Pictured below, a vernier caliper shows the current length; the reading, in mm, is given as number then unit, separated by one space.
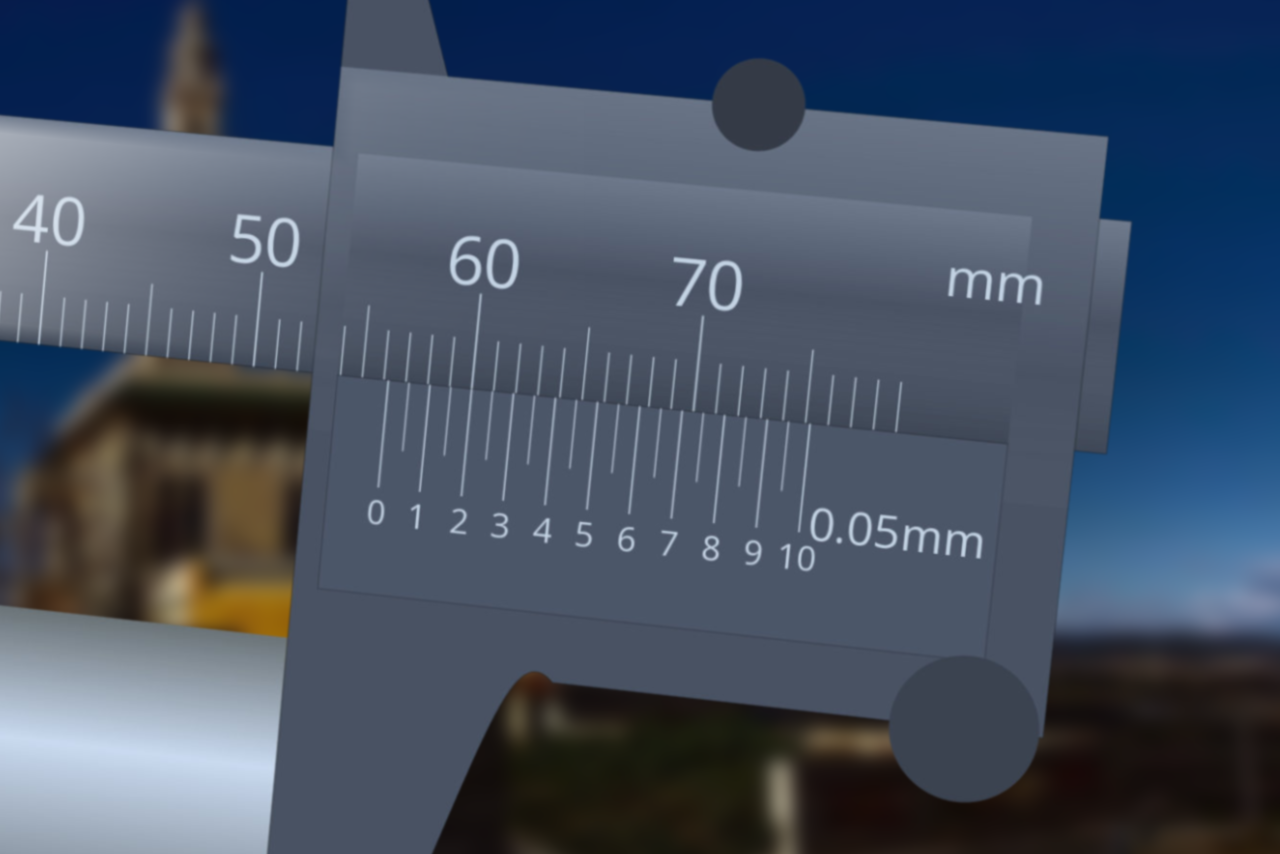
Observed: 56.2 mm
